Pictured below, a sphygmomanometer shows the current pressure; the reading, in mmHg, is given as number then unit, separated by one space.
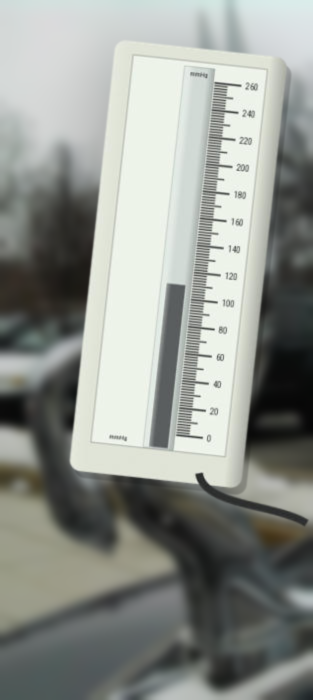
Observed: 110 mmHg
